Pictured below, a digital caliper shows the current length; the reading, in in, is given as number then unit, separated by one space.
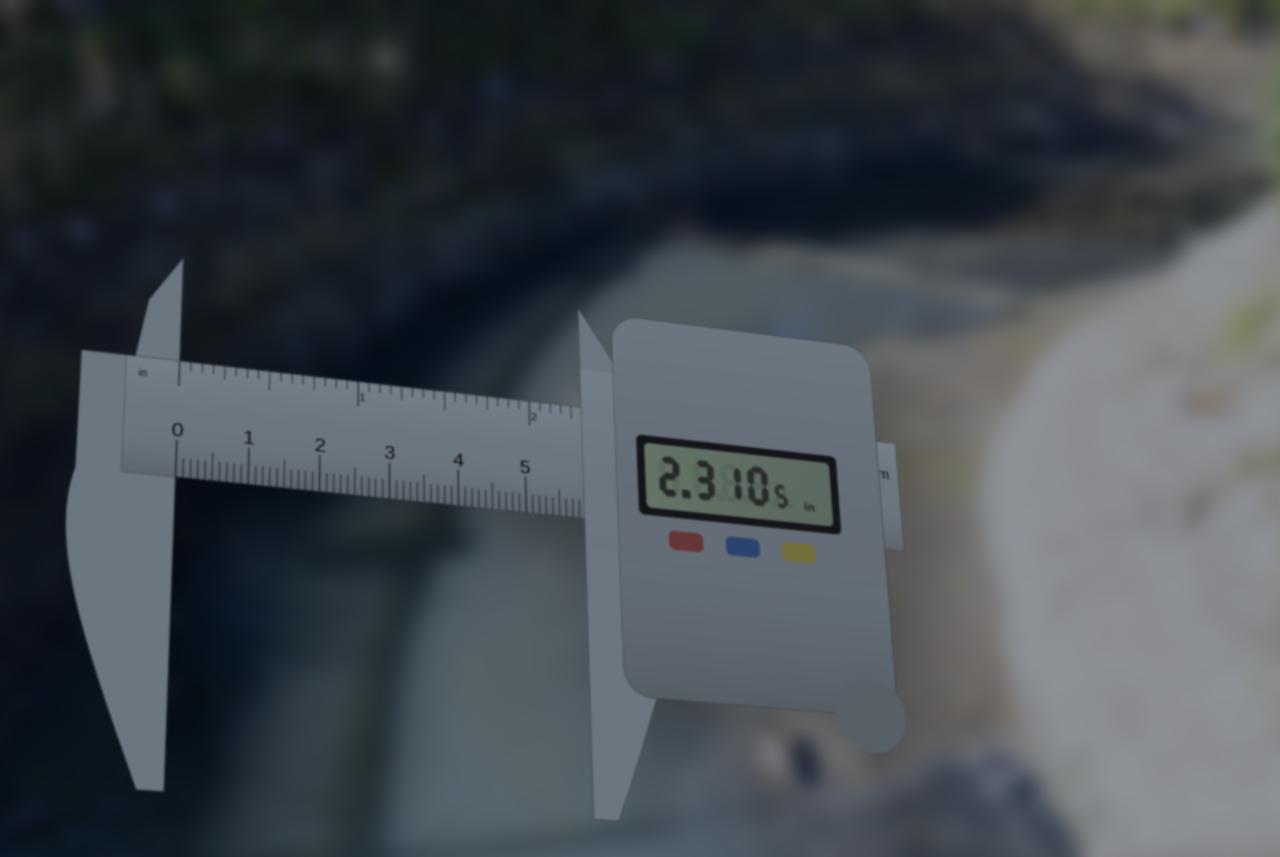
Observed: 2.3105 in
